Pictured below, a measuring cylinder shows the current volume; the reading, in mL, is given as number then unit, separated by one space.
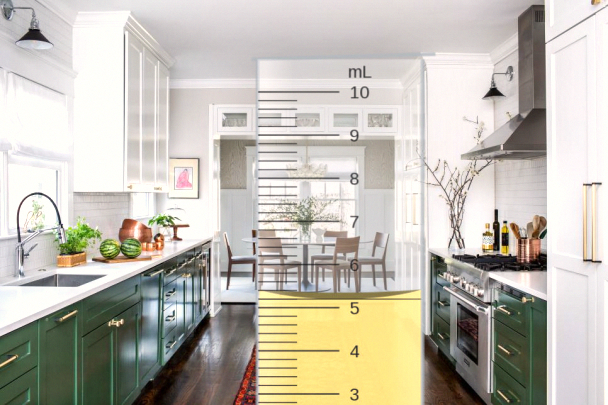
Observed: 5.2 mL
